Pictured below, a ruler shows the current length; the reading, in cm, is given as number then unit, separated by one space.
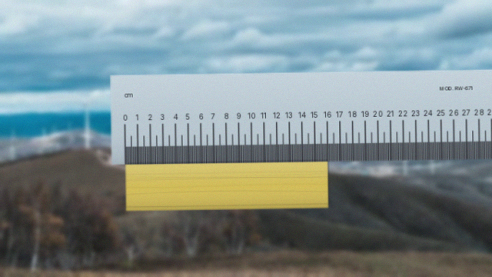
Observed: 16 cm
